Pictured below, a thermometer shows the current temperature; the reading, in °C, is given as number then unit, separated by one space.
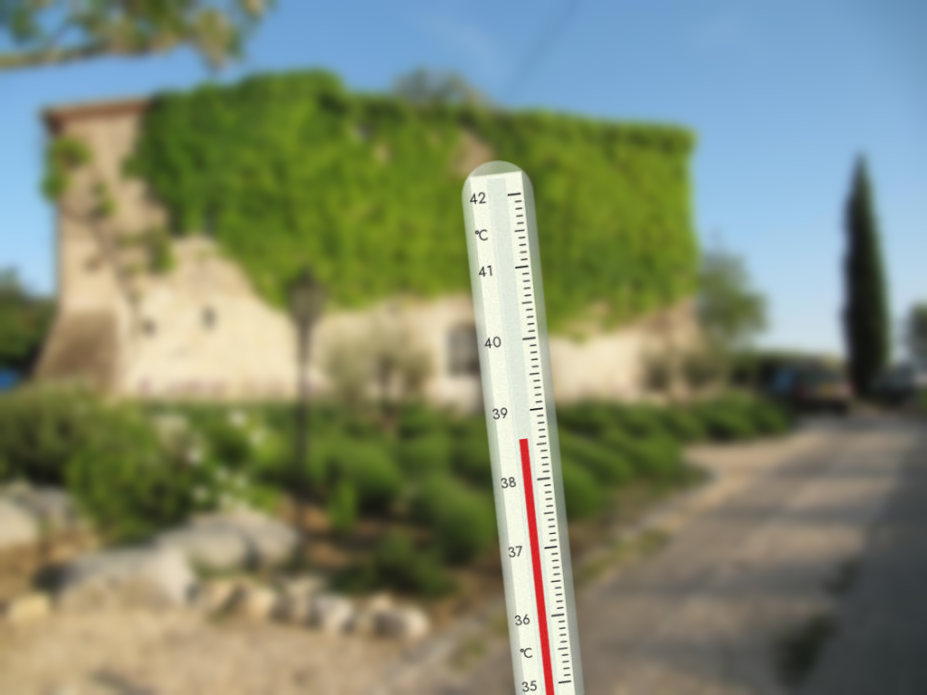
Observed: 38.6 °C
